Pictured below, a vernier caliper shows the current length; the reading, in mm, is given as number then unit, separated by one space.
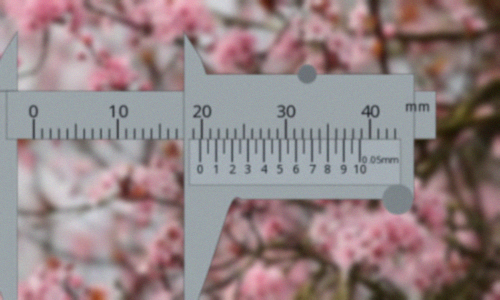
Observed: 19.8 mm
